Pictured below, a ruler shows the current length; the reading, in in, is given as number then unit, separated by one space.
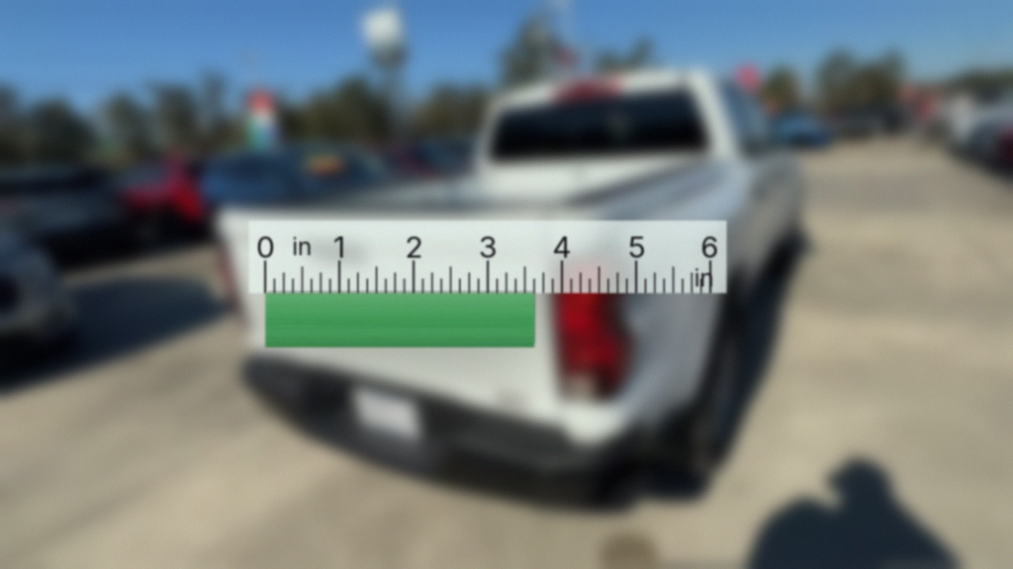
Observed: 3.625 in
